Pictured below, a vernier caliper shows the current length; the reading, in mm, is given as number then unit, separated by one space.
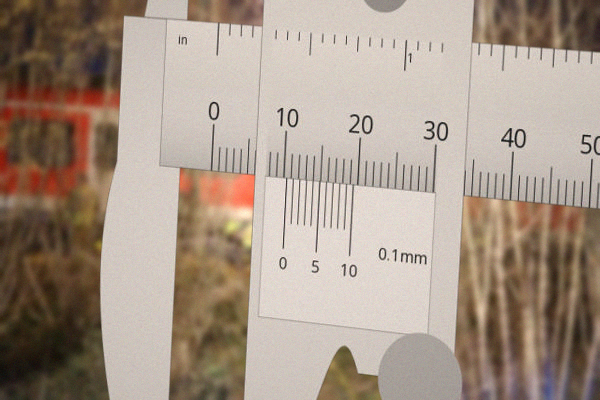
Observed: 10.4 mm
